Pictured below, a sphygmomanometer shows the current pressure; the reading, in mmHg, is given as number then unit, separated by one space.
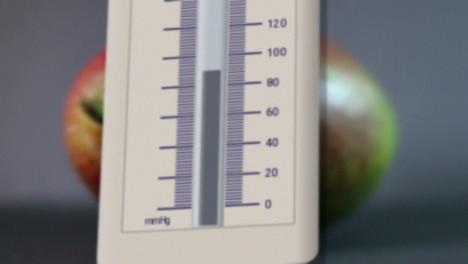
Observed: 90 mmHg
